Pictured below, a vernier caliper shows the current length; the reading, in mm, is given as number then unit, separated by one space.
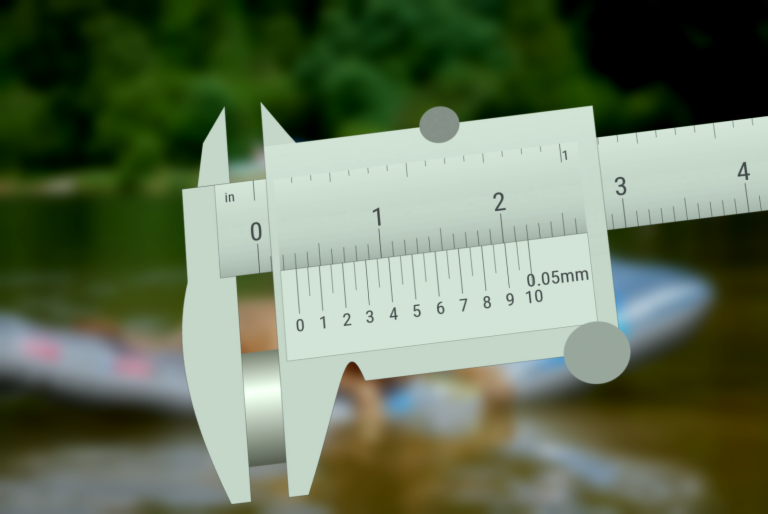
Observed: 3.0 mm
